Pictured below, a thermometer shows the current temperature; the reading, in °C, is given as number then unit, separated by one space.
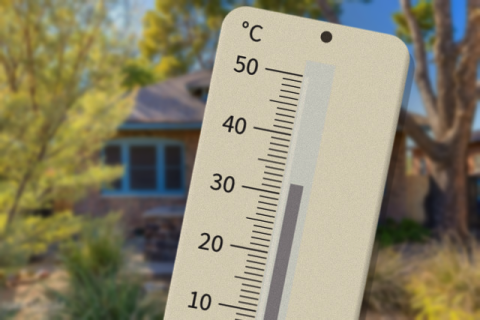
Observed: 32 °C
